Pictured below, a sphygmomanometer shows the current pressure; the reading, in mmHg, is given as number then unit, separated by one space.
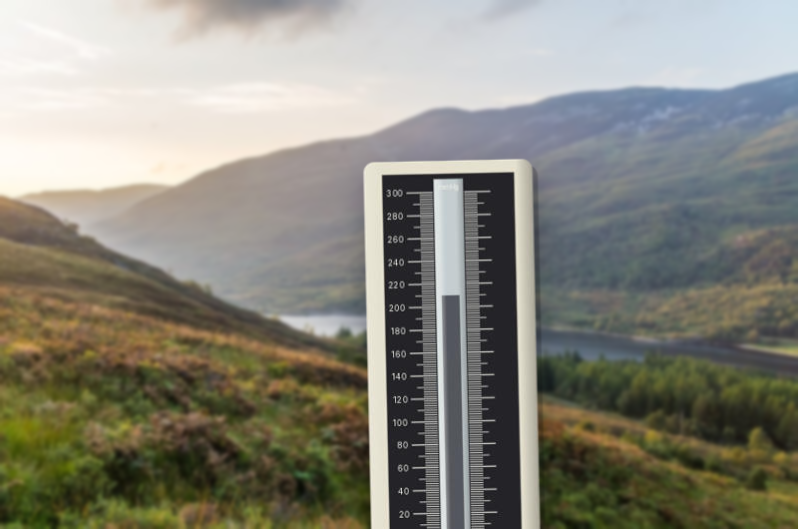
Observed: 210 mmHg
